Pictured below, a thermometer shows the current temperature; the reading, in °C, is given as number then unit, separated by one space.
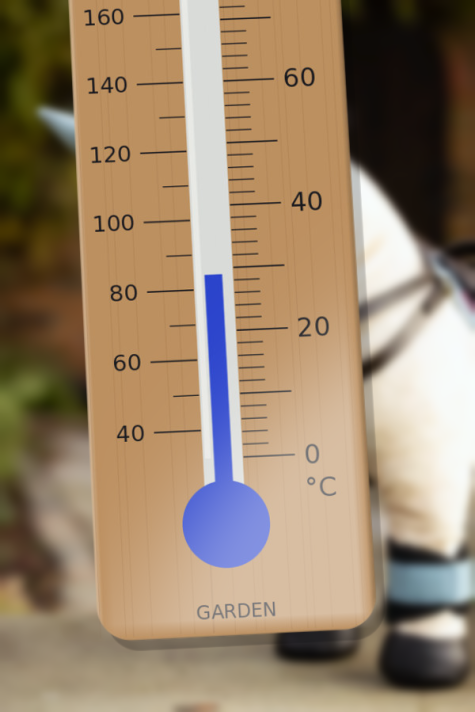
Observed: 29 °C
